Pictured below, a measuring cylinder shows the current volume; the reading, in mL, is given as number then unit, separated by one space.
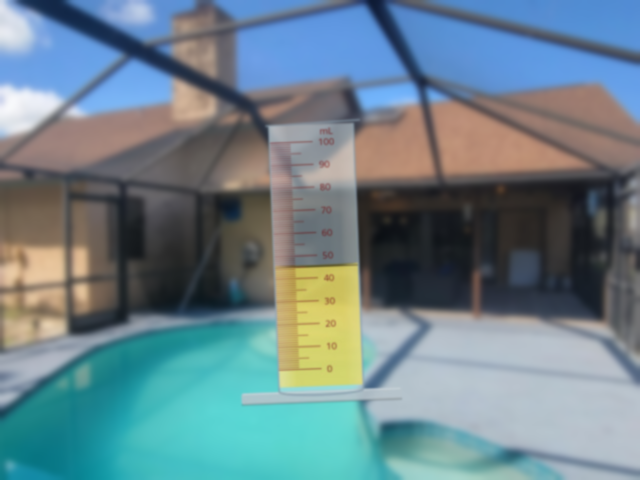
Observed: 45 mL
